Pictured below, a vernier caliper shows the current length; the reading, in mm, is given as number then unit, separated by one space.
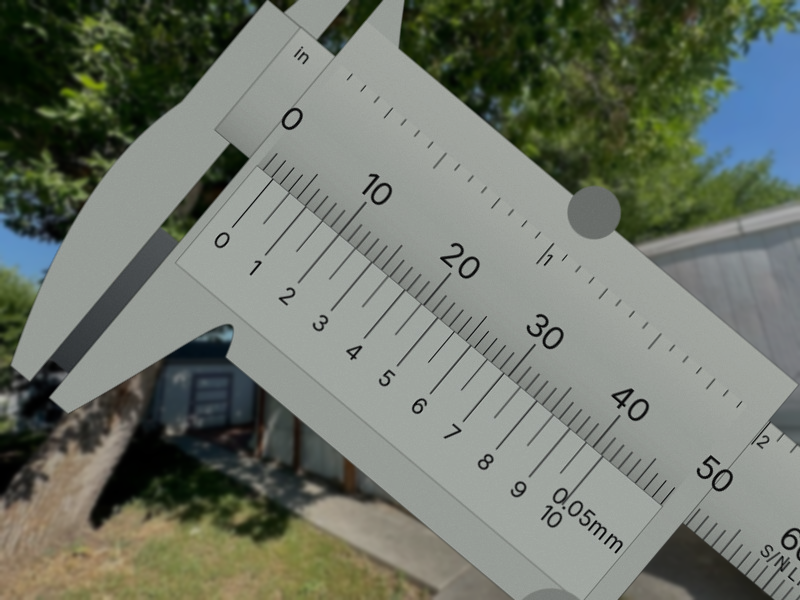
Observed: 2.2 mm
